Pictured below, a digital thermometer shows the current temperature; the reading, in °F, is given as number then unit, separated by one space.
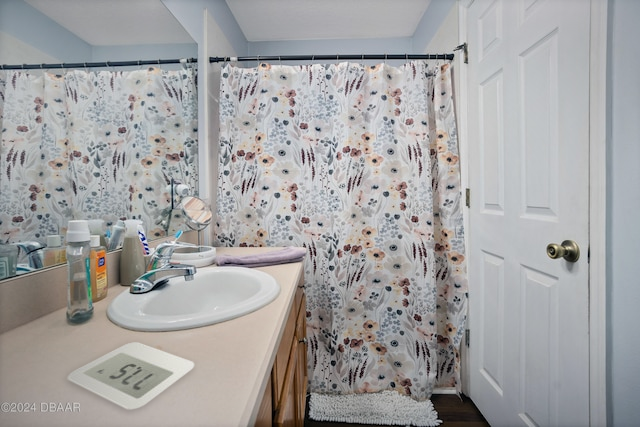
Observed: 77.5 °F
